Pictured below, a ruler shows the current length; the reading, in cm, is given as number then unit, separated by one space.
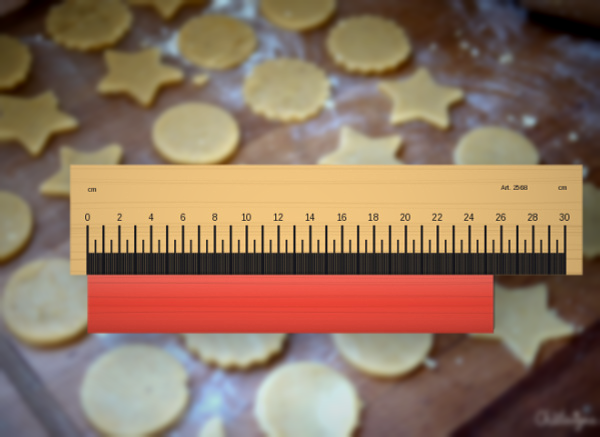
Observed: 25.5 cm
